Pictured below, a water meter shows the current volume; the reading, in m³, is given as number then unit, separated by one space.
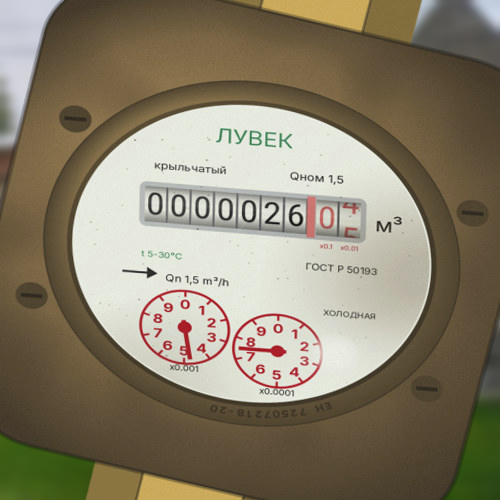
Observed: 26.0447 m³
